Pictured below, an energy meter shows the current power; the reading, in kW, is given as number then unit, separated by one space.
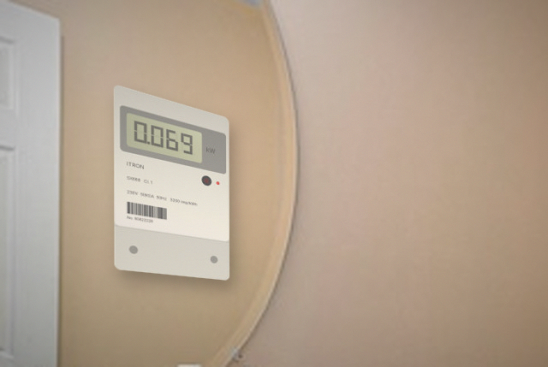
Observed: 0.069 kW
